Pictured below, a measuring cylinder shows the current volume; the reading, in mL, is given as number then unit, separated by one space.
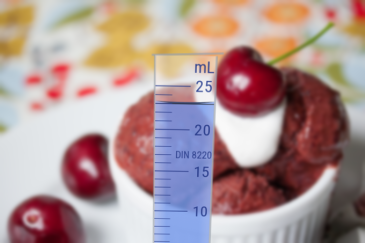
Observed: 23 mL
